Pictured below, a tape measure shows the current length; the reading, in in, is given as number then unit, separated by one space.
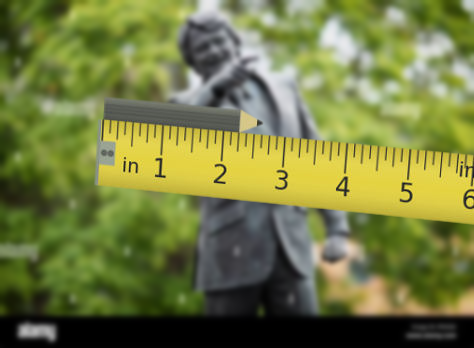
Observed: 2.625 in
